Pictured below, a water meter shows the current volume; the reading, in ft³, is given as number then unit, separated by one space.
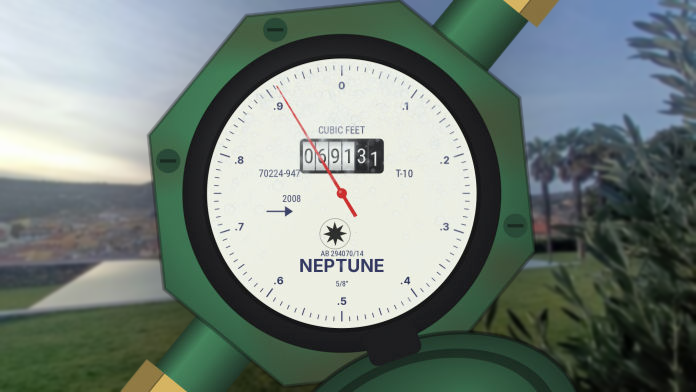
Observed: 69130.91 ft³
